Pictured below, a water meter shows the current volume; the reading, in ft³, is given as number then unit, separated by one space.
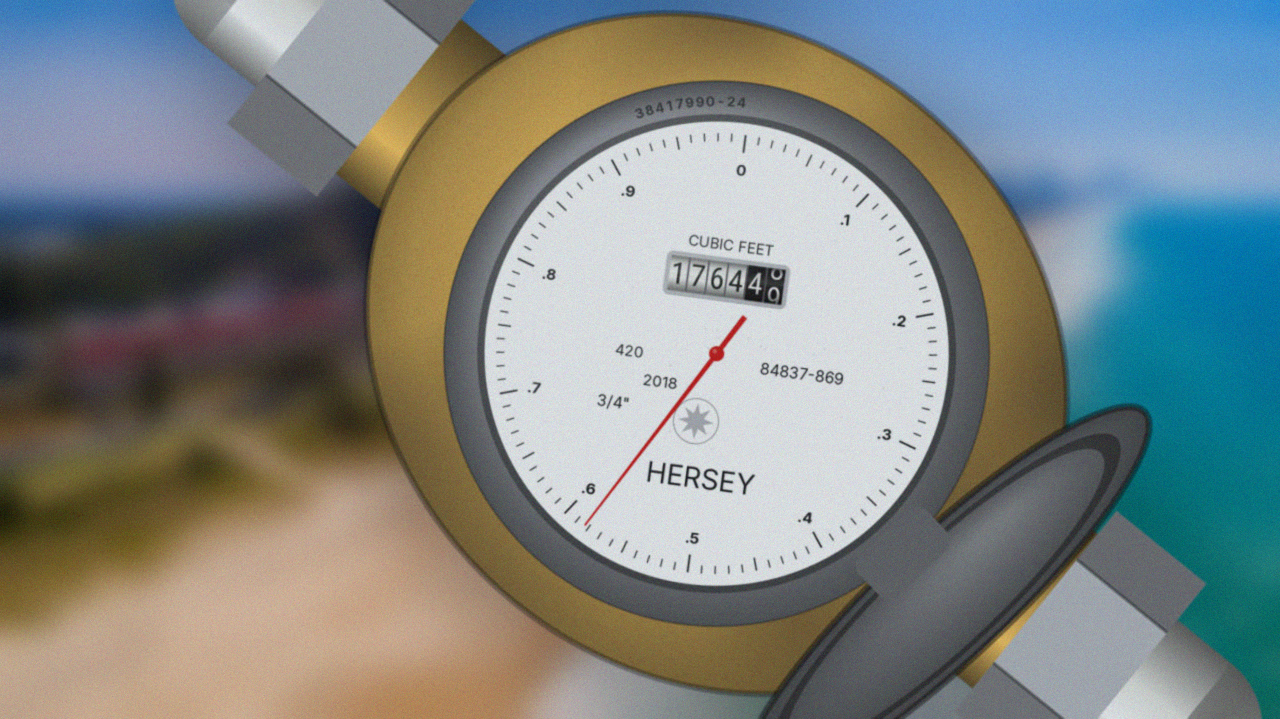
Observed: 176448.58 ft³
